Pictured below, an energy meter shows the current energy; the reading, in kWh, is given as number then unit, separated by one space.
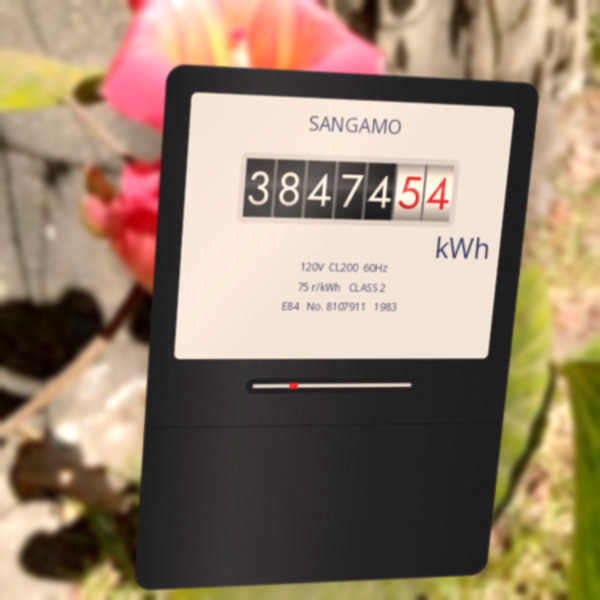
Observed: 38474.54 kWh
